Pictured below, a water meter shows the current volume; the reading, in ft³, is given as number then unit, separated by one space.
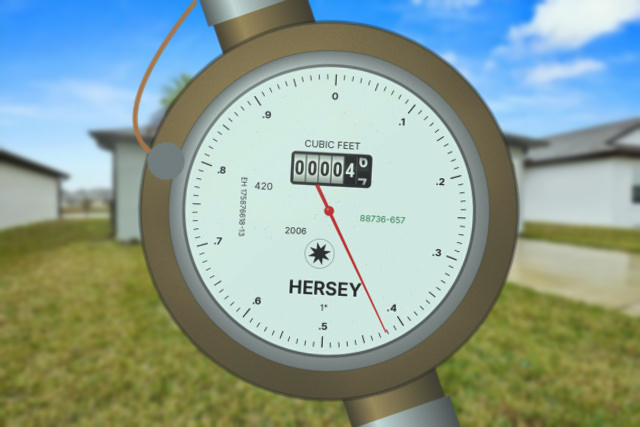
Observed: 46.42 ft³
